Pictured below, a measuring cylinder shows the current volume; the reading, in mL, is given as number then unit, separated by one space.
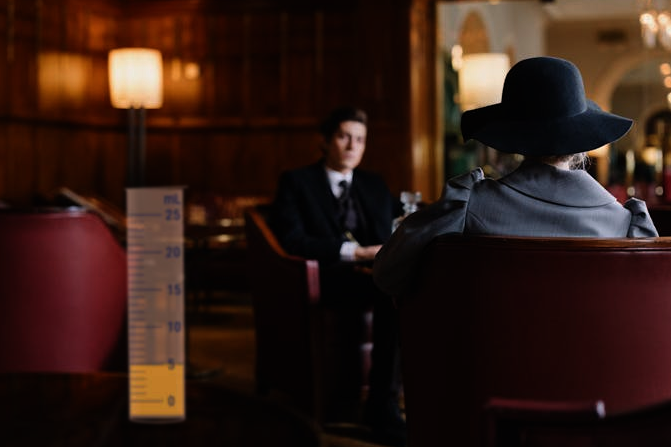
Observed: 5 mL
